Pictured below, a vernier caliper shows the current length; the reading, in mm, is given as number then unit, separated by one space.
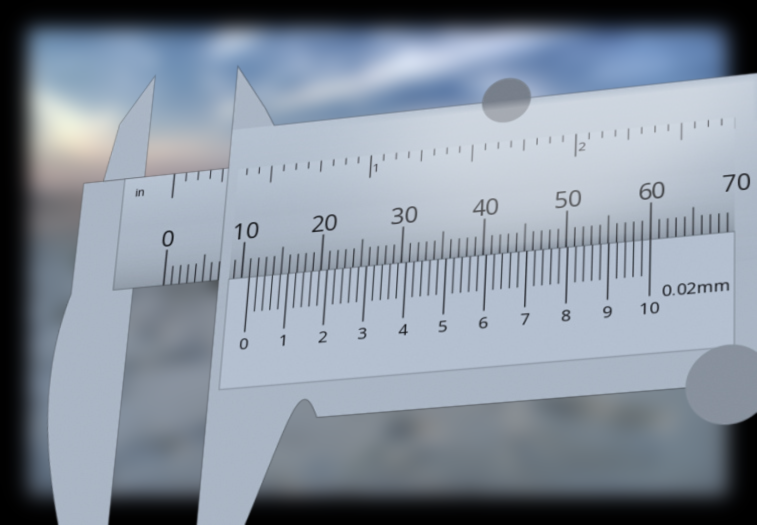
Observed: 11.0 mm
